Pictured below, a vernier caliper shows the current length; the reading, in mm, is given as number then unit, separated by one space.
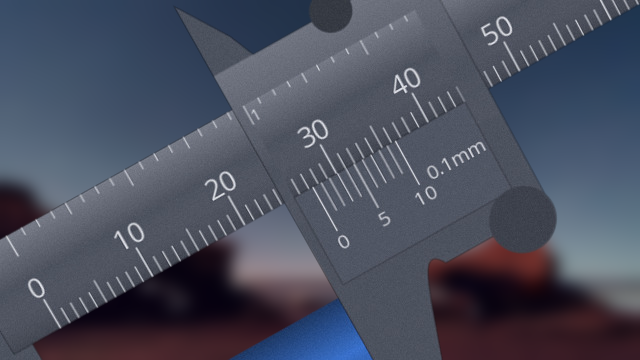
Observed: 27.4 mm
